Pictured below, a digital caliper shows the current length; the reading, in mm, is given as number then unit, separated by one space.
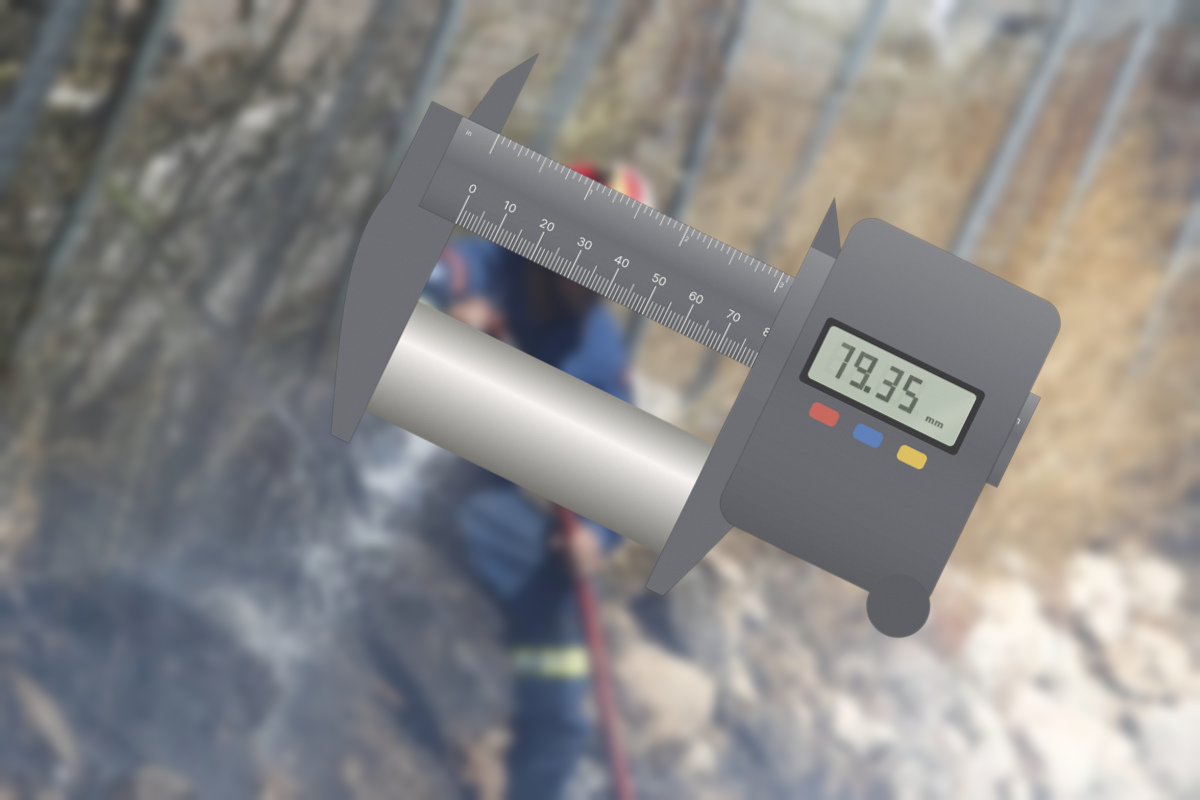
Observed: 79.35 mm
